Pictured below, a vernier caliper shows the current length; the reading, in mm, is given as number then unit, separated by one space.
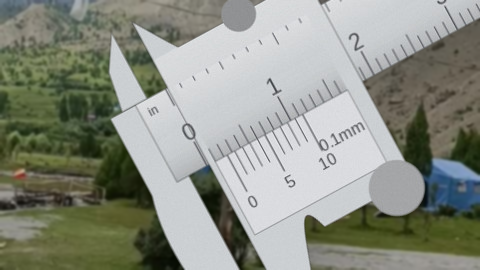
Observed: 2.4 mm
